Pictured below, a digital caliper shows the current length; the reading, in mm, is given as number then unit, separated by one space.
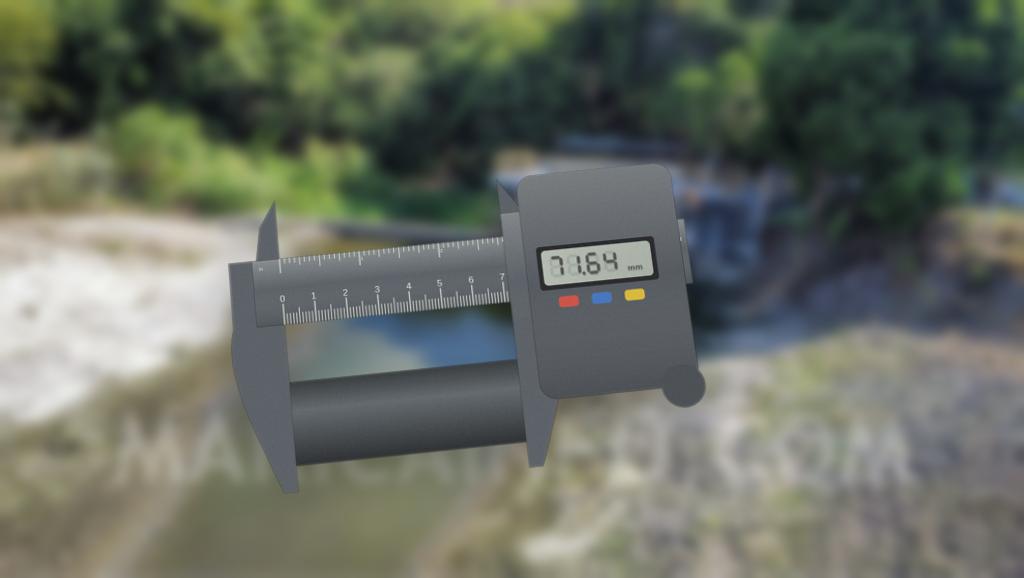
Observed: 71.64 mm
